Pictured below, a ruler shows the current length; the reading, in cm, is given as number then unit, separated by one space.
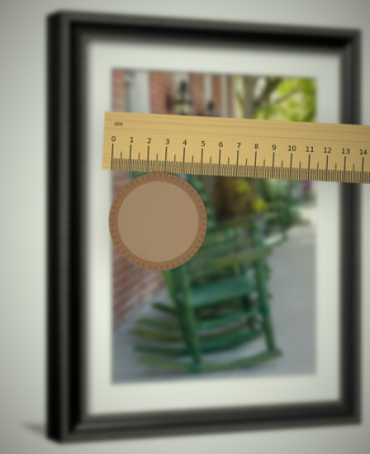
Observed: 5.5 cm
